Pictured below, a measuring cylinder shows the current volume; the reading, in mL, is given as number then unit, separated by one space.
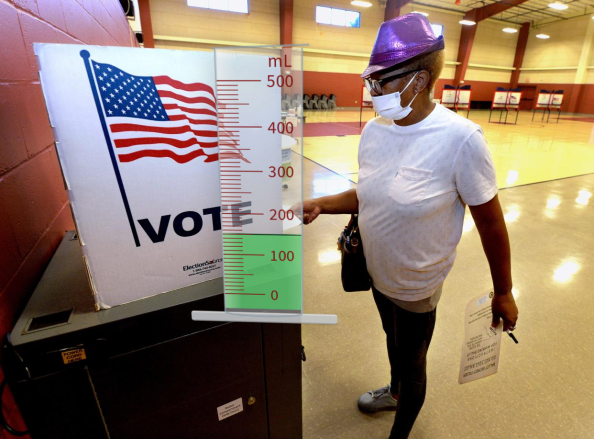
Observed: 150 mL
